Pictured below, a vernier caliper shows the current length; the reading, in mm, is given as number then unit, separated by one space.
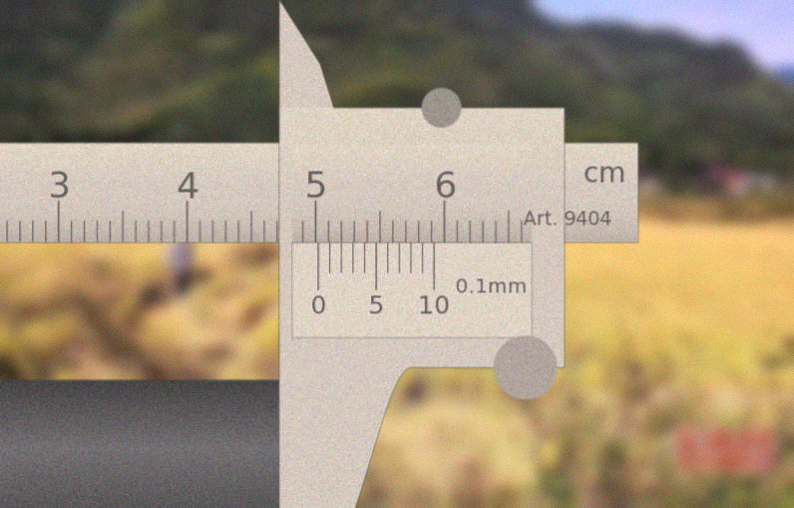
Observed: 50.2 mm
